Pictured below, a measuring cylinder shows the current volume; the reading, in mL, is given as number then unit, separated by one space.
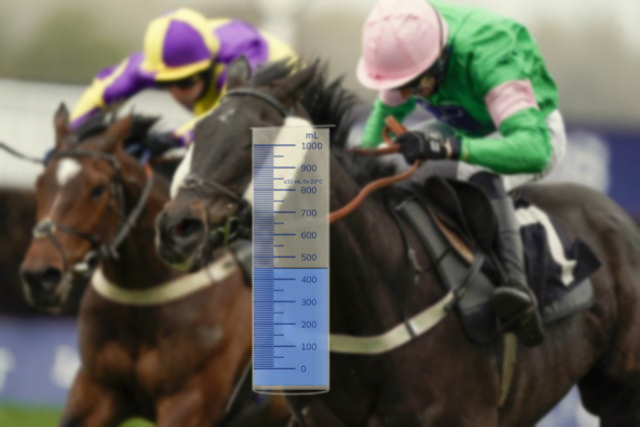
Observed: 450 mL
